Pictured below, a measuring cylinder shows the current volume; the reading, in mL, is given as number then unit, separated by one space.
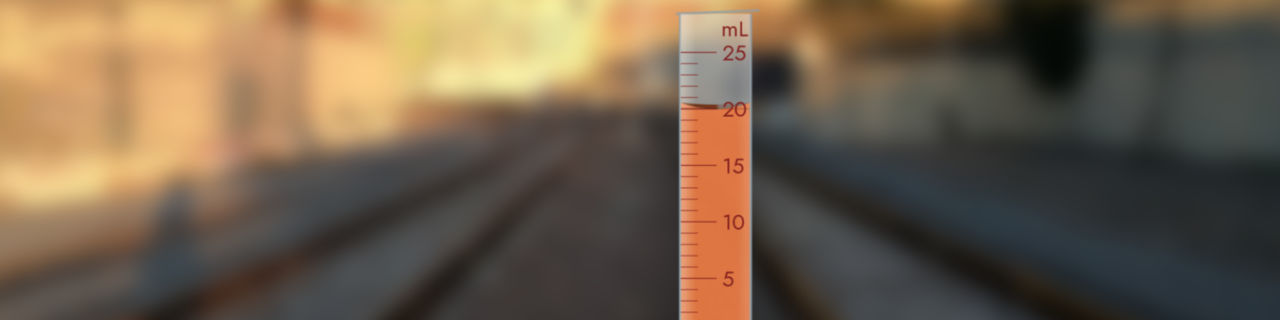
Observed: 20 mL
